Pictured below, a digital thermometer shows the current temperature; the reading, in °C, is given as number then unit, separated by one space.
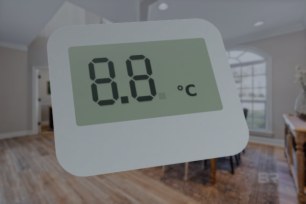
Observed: 8.8 °C
